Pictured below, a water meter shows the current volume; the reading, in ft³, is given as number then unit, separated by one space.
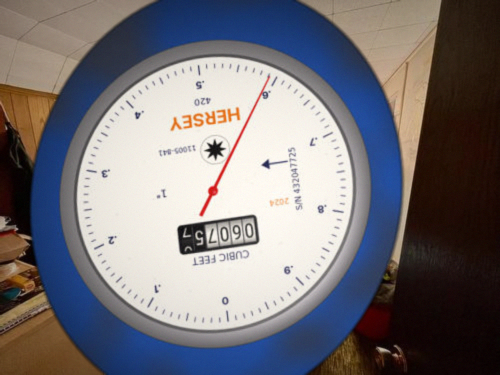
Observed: 60756.59 ft³
